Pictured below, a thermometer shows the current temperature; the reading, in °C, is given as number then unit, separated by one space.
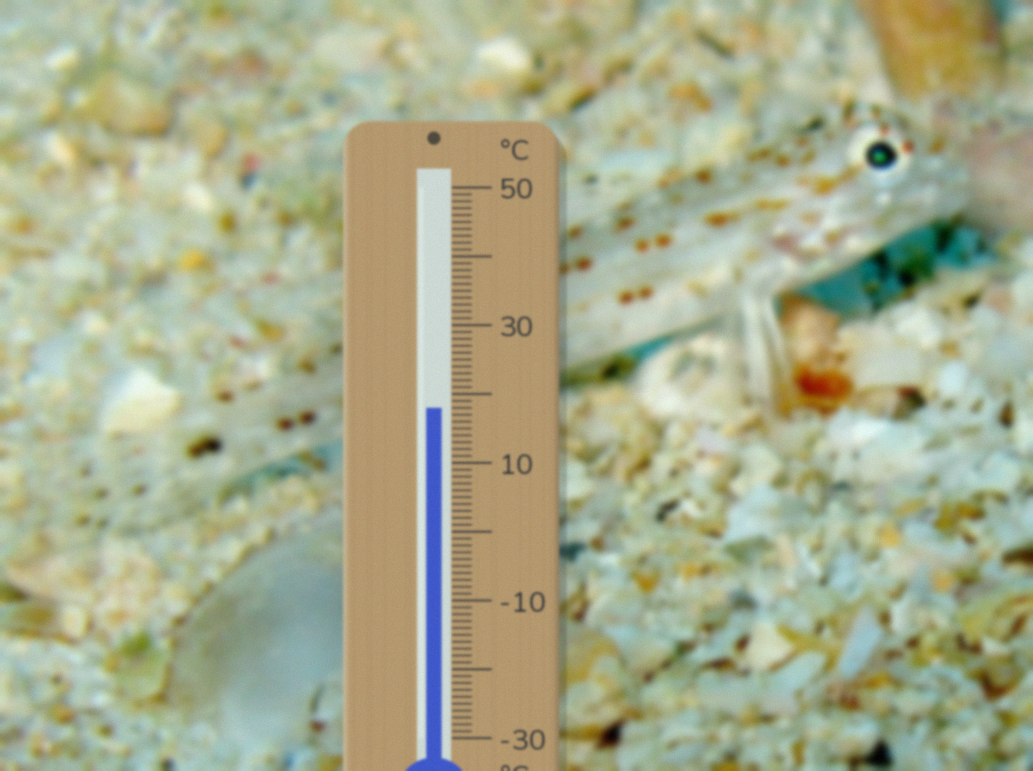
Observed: 18 °C
